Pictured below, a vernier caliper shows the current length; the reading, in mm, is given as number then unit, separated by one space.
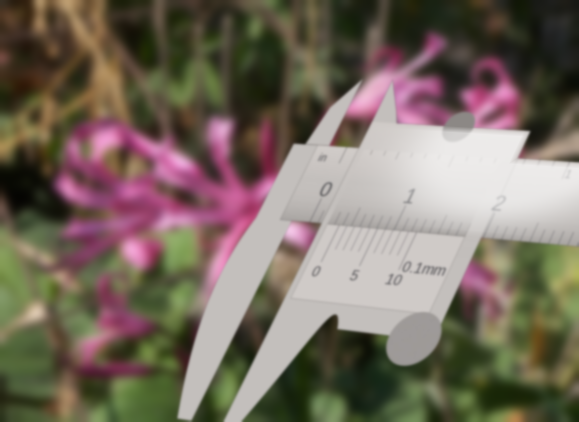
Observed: 3.6 mm
